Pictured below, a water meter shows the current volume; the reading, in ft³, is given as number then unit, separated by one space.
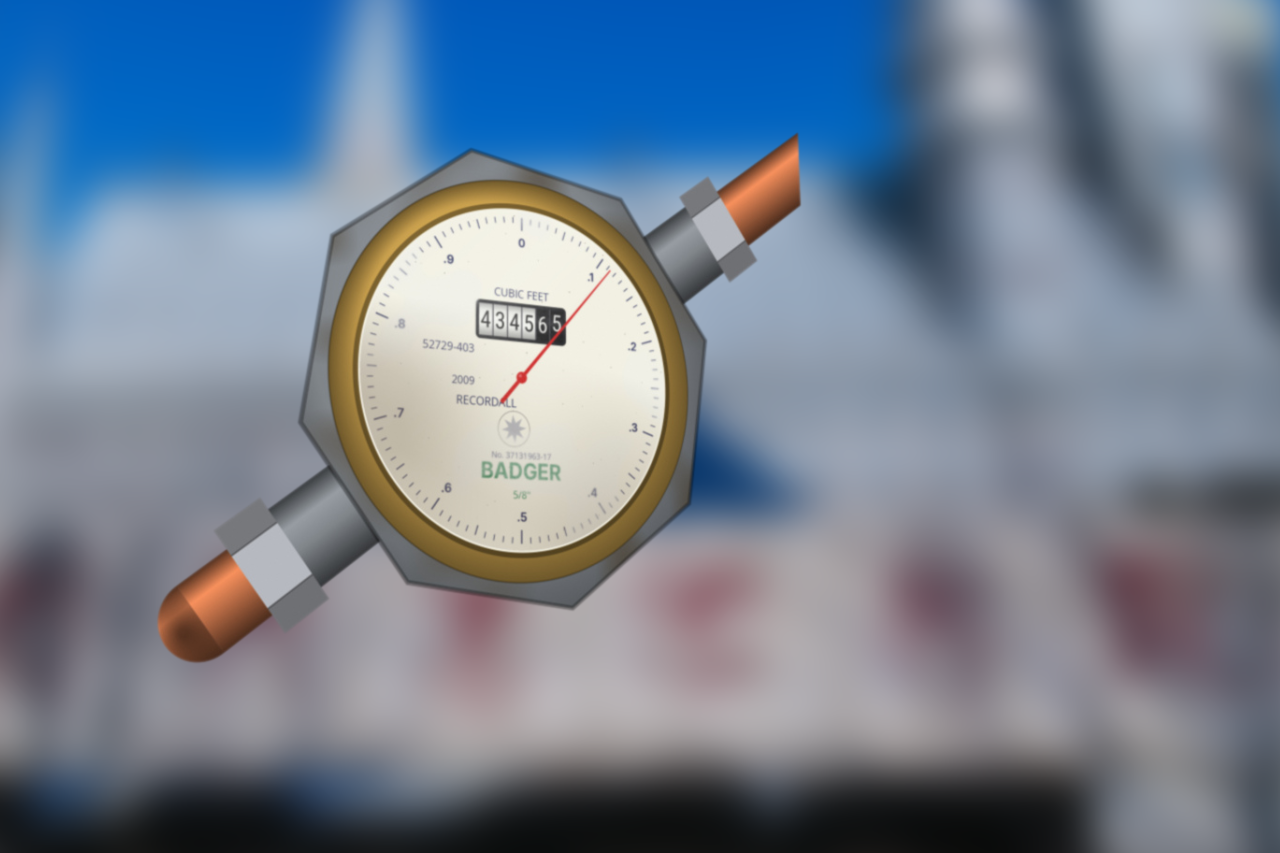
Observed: 434565.11 ft³
